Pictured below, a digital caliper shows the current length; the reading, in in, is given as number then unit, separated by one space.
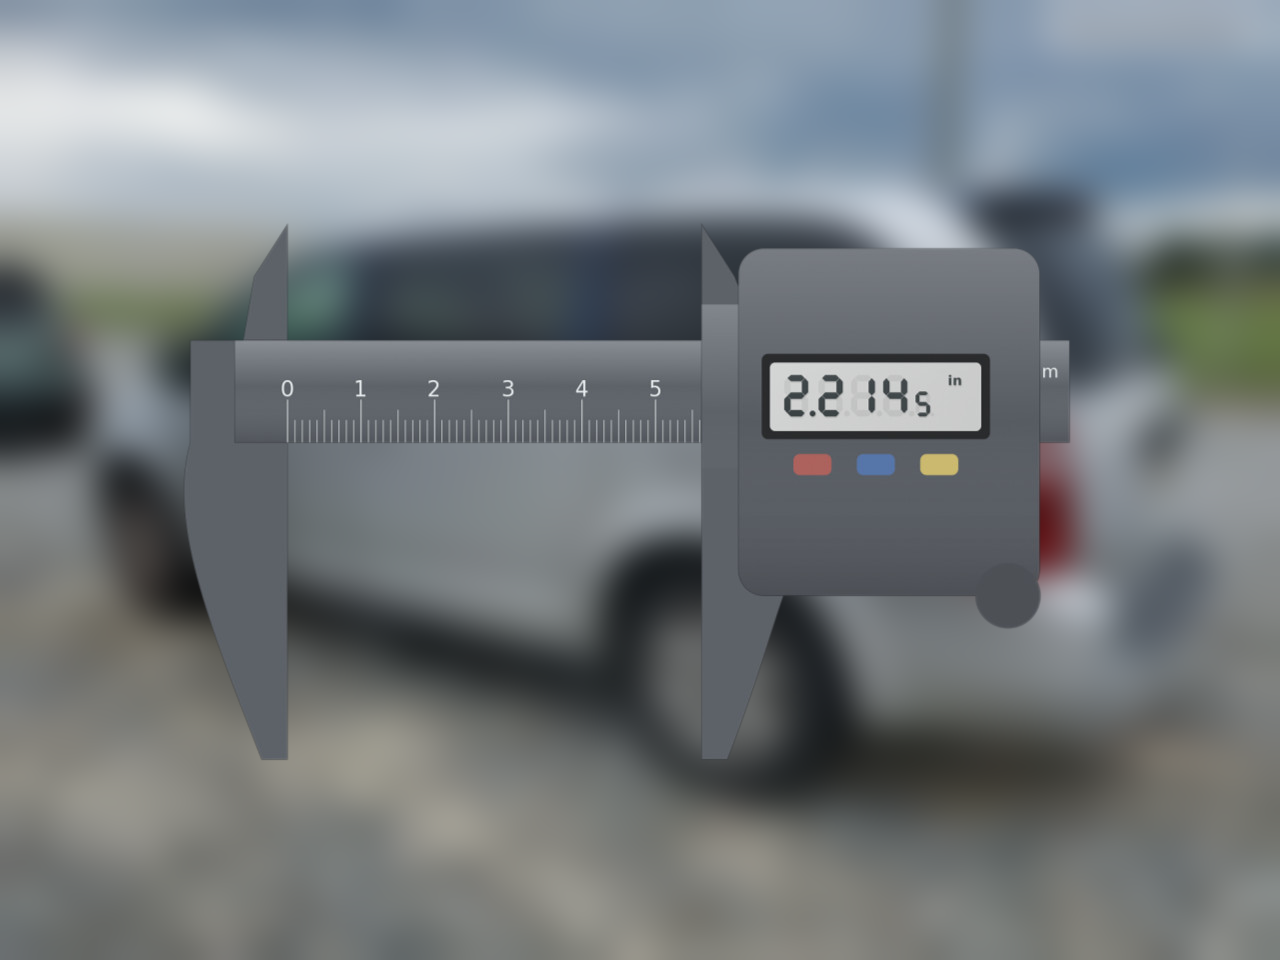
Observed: 2.2145 in
